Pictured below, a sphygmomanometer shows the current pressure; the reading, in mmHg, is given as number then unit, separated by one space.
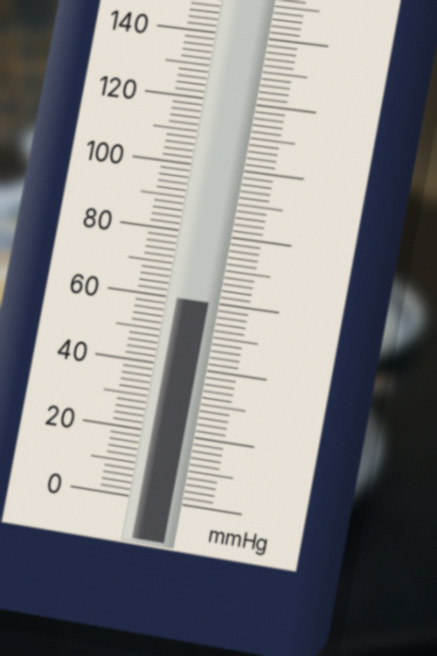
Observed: 60 mmHg
